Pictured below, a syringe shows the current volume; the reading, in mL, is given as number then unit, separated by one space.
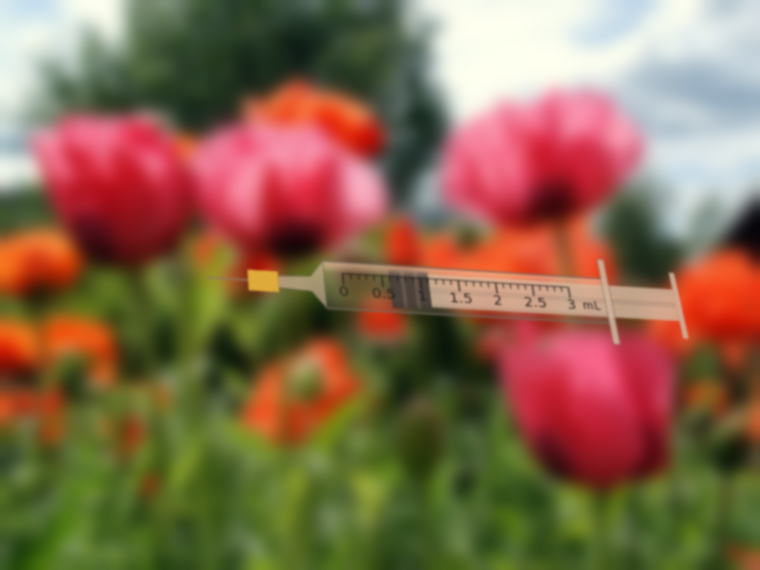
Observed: 0.6 mL
